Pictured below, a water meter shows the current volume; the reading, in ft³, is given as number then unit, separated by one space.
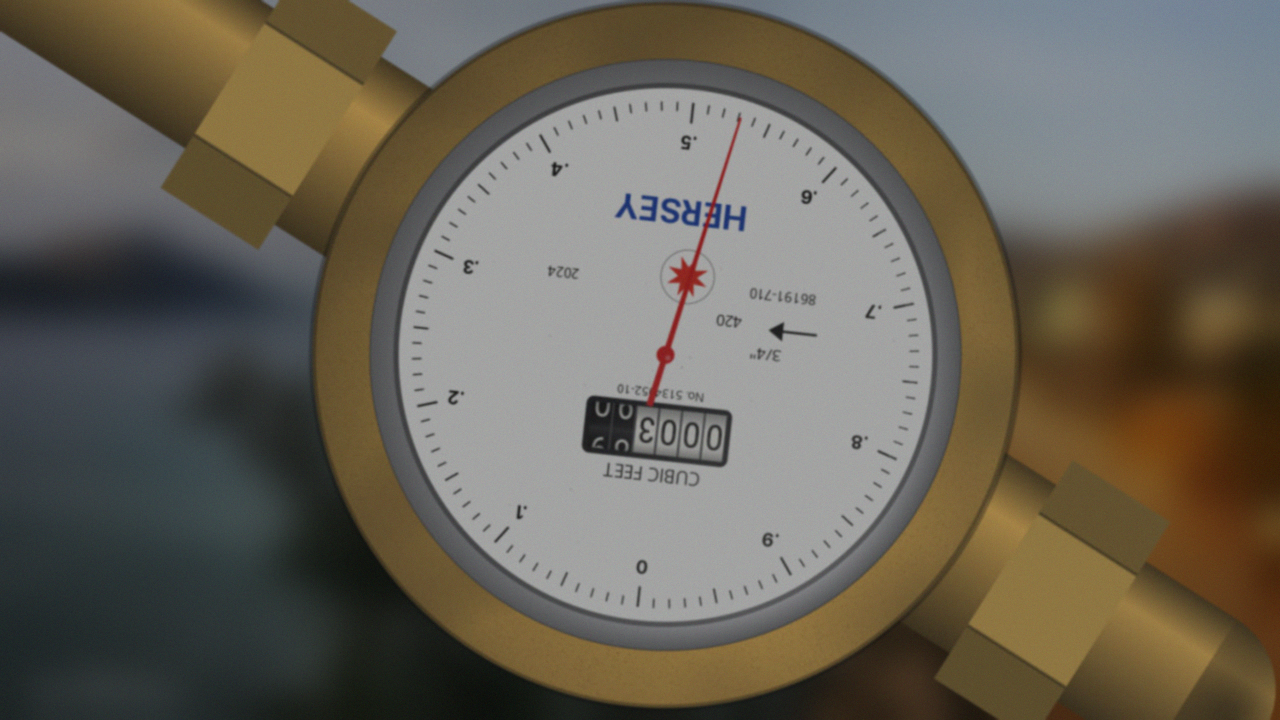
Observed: 389.53 ft³
